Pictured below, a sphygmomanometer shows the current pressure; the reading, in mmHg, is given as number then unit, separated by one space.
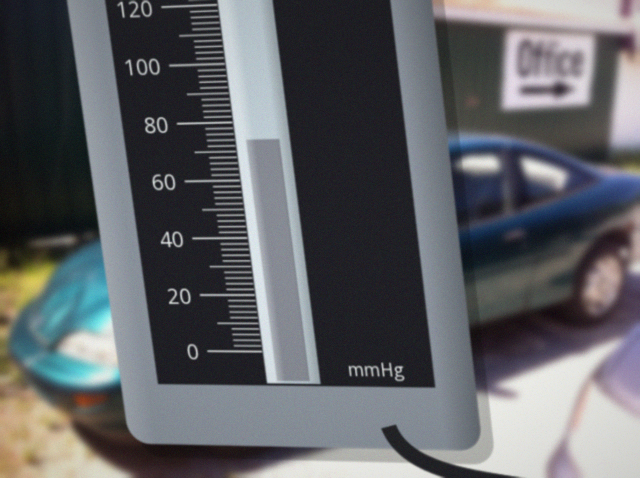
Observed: 74 mmHg
